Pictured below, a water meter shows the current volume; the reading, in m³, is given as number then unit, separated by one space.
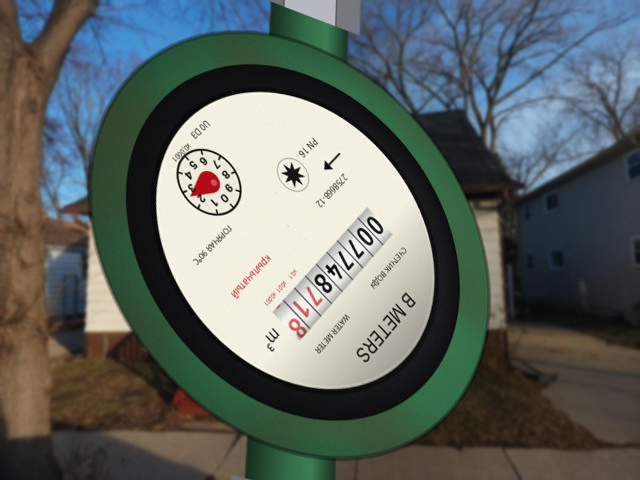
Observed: 7748.7182 m³
